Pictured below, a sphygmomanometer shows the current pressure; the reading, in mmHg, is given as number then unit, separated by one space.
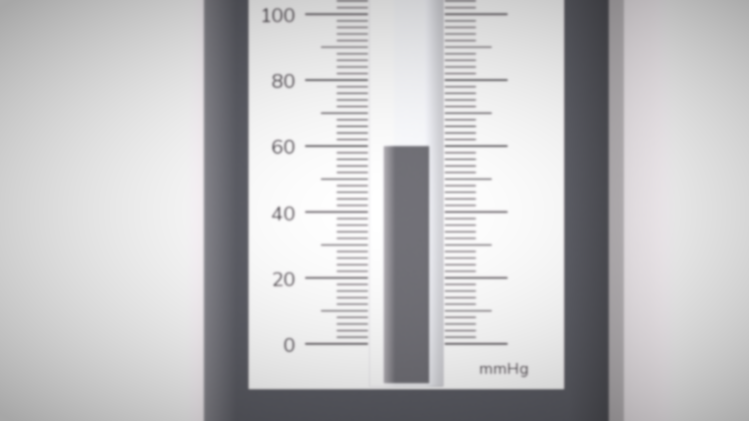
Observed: 60 mmHg
